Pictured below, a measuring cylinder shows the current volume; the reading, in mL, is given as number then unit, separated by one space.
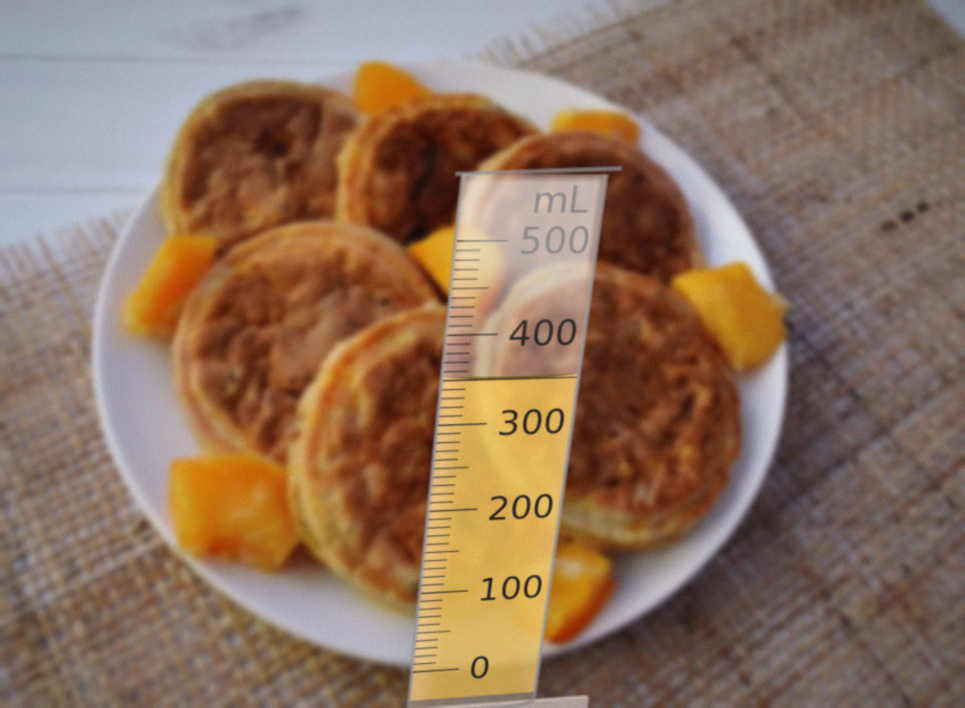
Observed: 350 mL
